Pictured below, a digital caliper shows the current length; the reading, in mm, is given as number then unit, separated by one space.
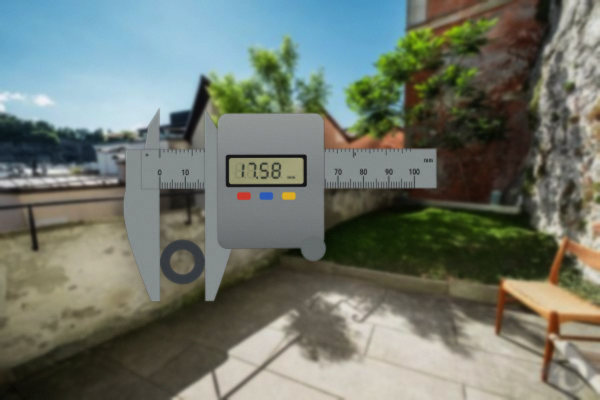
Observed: 17.58 mm
